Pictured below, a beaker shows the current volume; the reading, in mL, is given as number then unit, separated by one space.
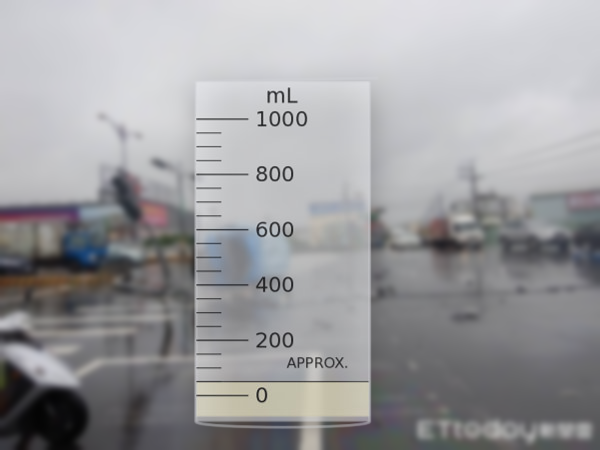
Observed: 50 mL
